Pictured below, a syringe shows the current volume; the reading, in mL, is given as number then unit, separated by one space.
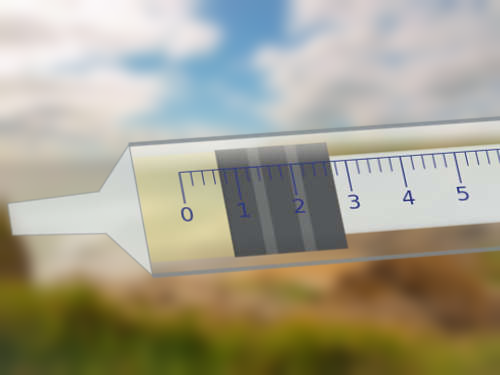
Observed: 0.7 mL
